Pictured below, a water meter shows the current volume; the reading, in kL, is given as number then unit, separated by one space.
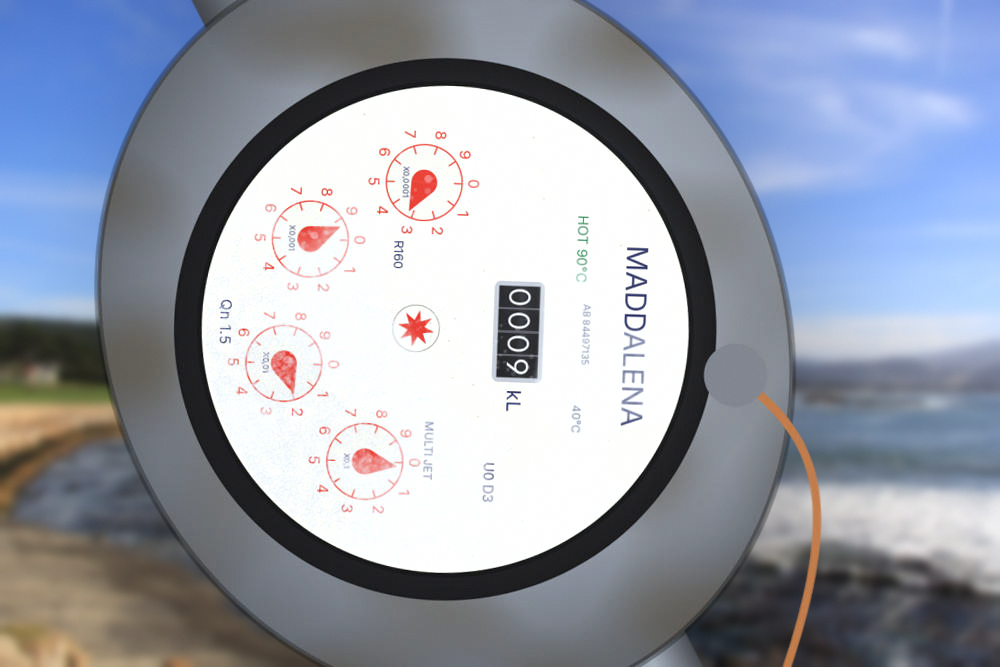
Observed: 9.0193 kL
